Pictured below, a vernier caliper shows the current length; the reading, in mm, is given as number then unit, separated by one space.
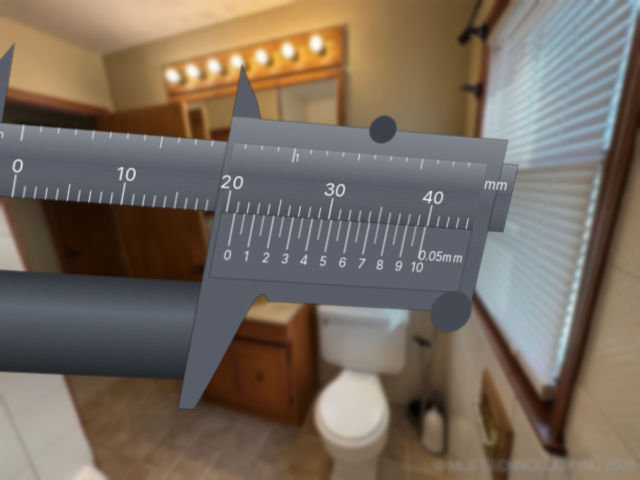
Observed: 20.8 mm
